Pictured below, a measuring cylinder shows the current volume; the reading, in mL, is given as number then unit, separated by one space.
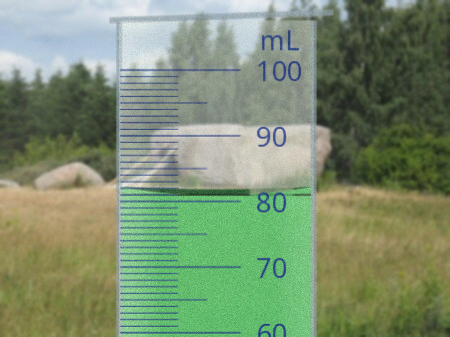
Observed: 81 mL
